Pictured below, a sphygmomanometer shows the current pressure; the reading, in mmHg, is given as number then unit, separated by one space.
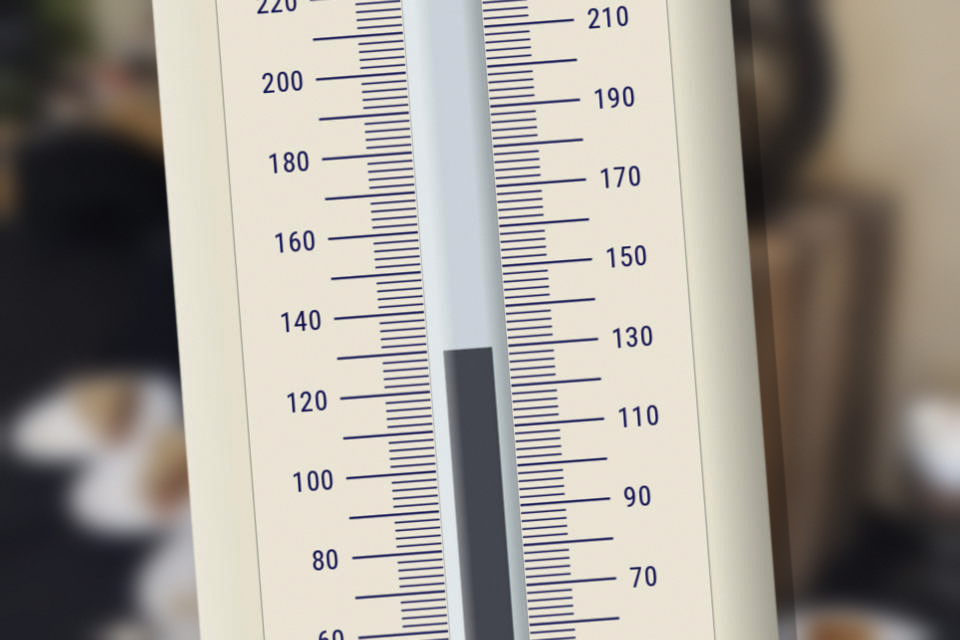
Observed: 130 mmHg
